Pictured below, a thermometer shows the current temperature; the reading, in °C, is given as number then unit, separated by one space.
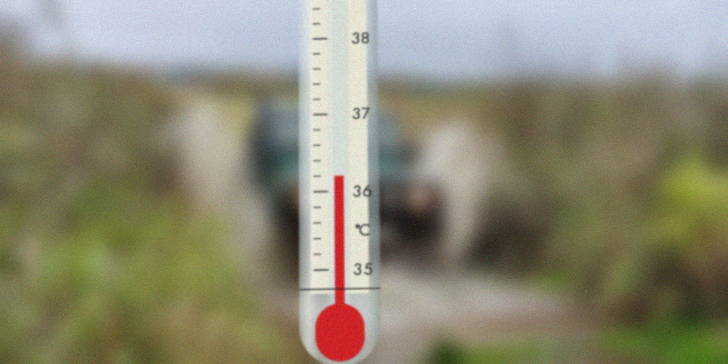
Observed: 36.2 °C
